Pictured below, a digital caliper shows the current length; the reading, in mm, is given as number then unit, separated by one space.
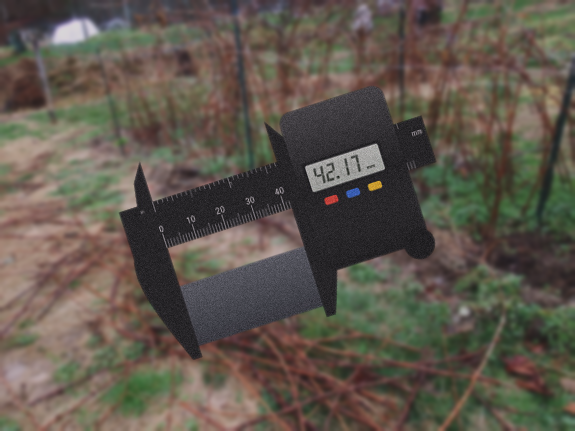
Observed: 42.17 mm
